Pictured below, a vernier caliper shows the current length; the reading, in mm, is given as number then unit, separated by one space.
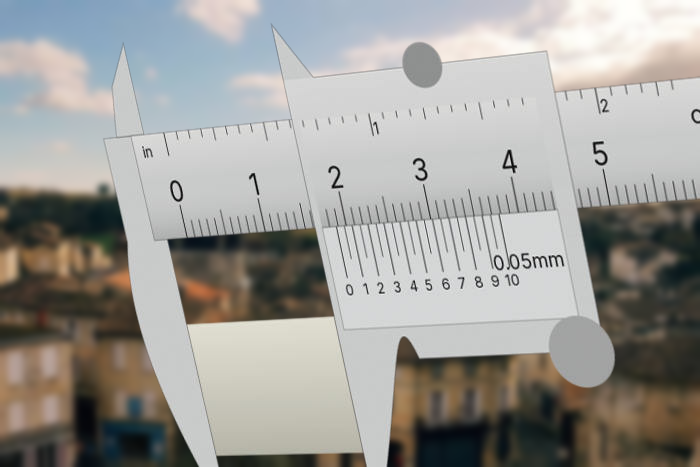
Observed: 18.8 mm
